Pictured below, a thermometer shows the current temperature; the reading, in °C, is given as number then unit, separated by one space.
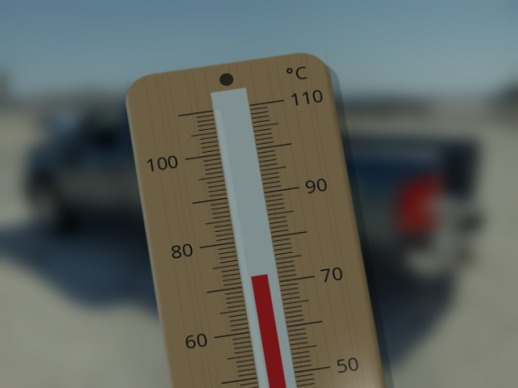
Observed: 72 °C
